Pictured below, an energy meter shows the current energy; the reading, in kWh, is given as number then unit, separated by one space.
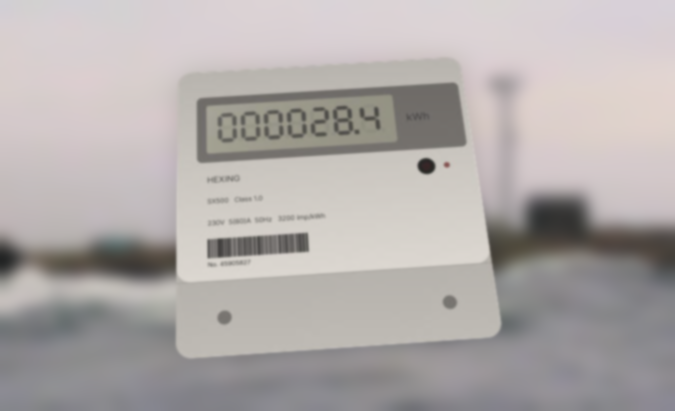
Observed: 28.4 kWh
